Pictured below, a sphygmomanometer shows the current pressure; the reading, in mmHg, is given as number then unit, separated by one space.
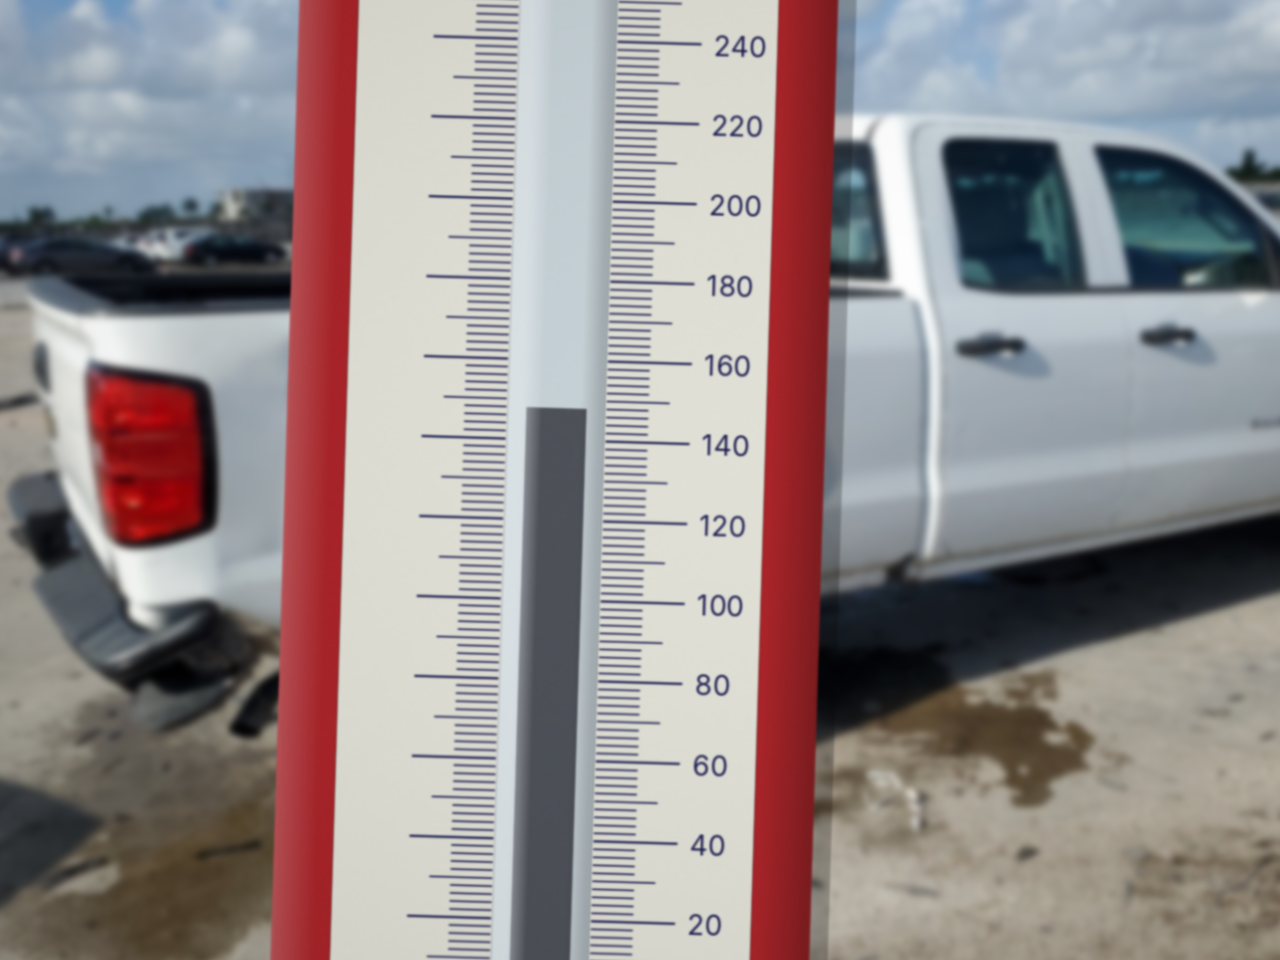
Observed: 148 mmHg
